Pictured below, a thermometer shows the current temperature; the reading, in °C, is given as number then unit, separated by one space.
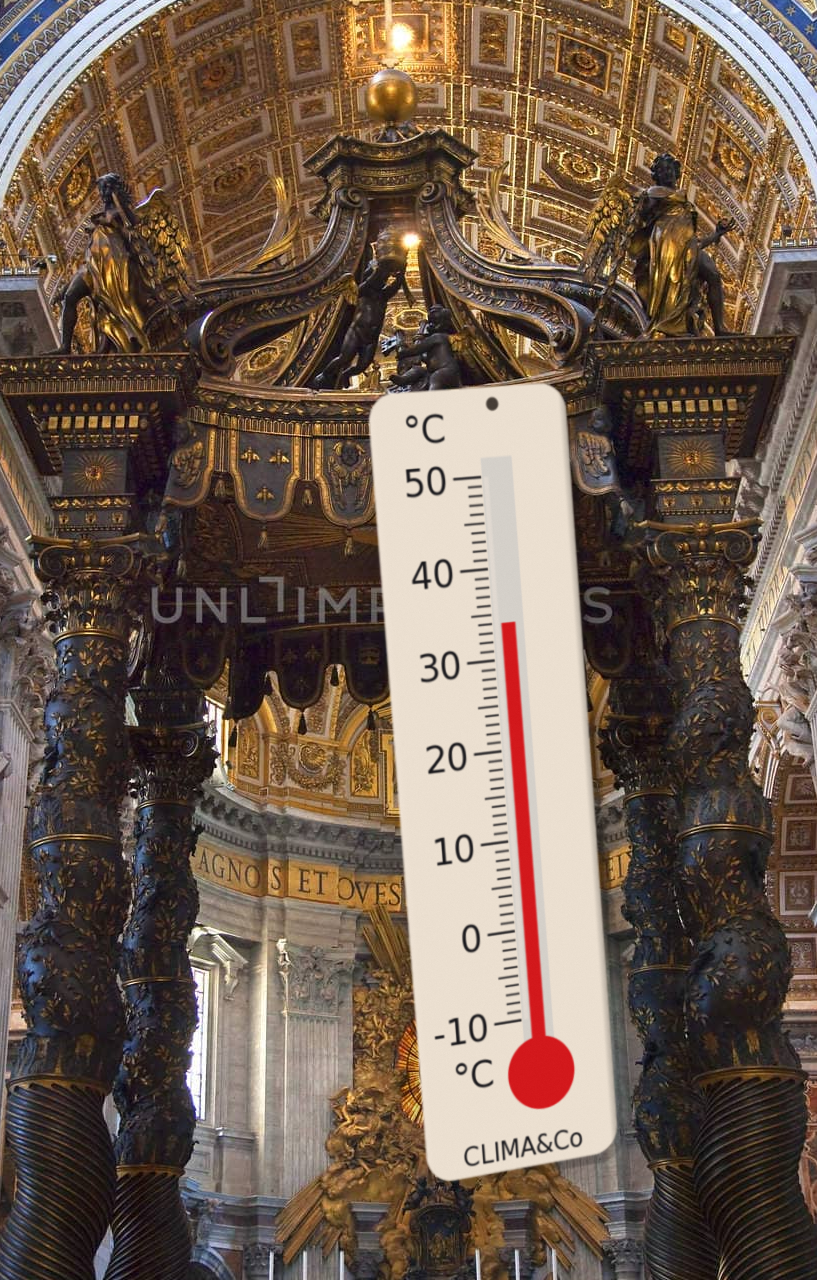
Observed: 34 °C
